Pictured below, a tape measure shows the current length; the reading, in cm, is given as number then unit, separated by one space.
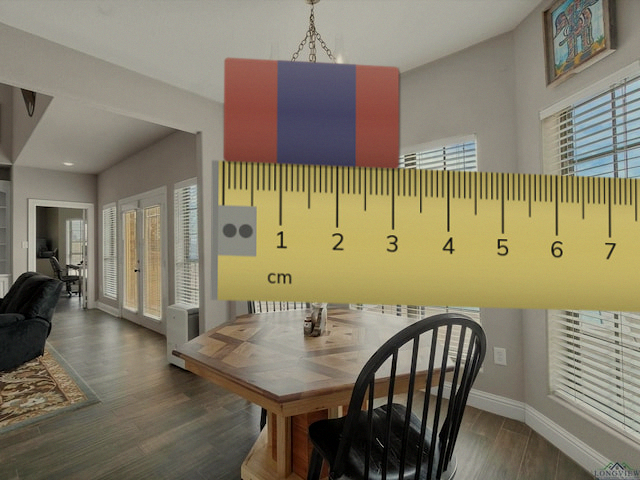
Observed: 3.1 cm
